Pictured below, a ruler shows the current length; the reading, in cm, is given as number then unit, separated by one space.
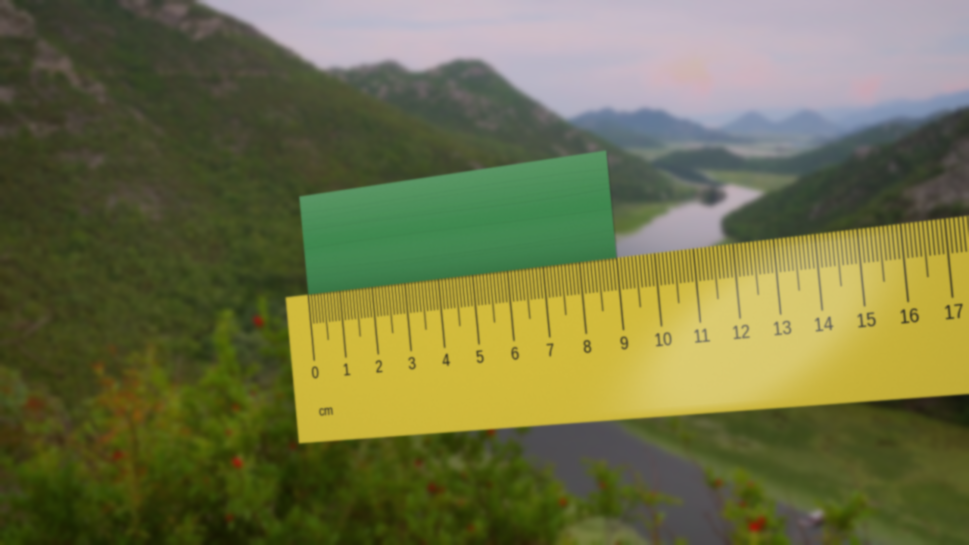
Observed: 9 cm
